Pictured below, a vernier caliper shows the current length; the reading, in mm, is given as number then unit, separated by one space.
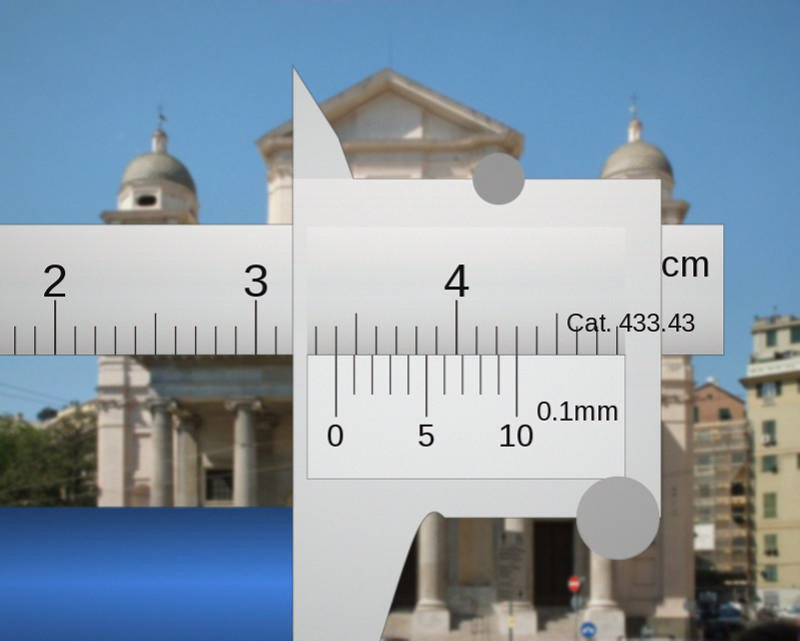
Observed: 34.0 mm
